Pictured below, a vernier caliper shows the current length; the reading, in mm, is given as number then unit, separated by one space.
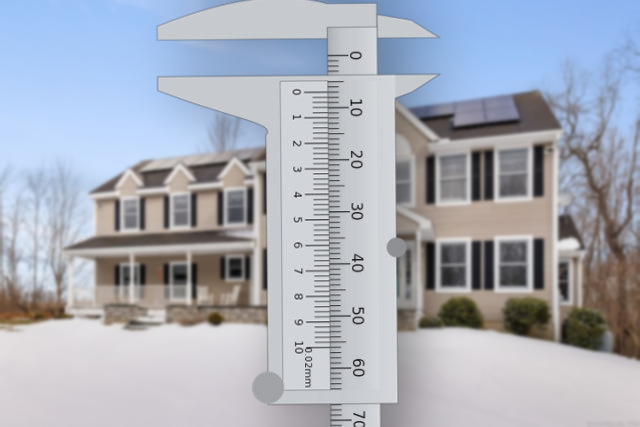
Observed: 7.0 mm
